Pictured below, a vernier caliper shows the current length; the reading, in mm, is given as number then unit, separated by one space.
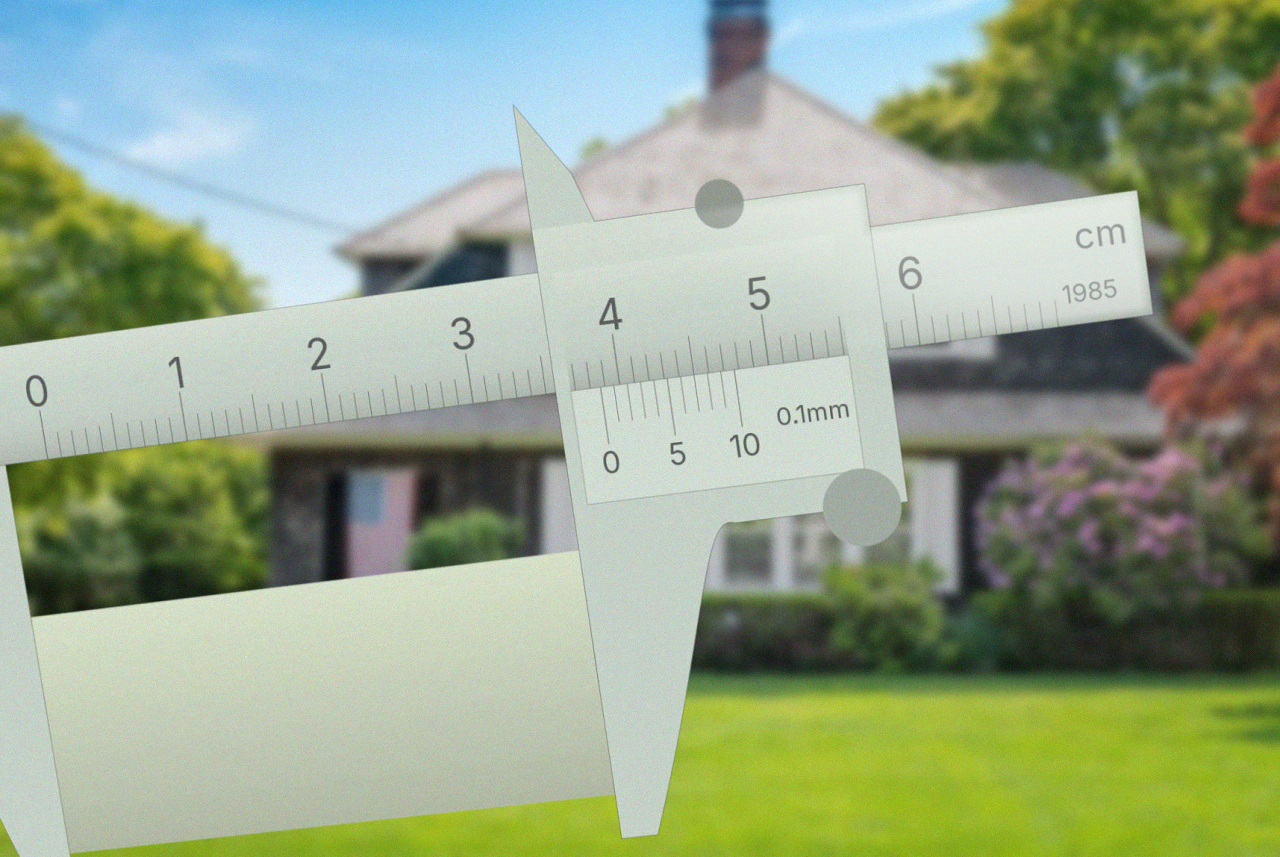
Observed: 38.7 mm
